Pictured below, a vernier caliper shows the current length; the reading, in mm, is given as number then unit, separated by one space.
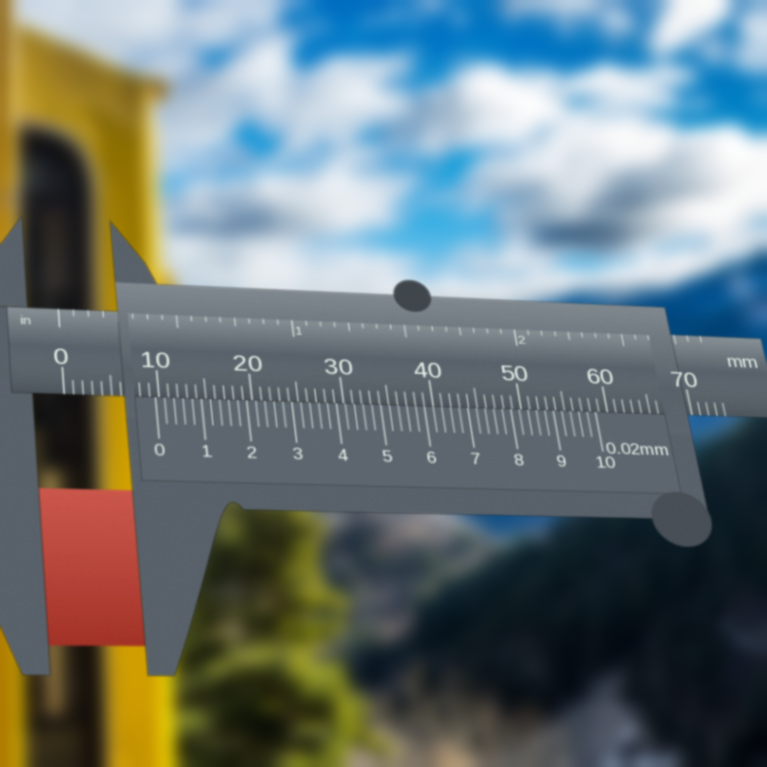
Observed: 9.6 mm
